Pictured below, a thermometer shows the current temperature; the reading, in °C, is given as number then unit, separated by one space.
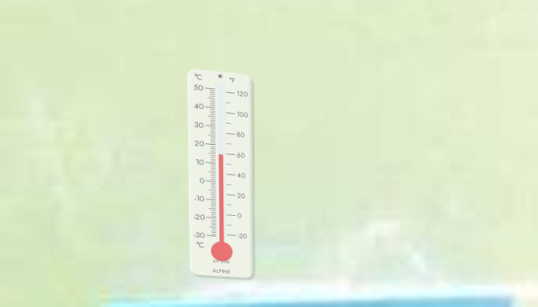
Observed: 15 °C
